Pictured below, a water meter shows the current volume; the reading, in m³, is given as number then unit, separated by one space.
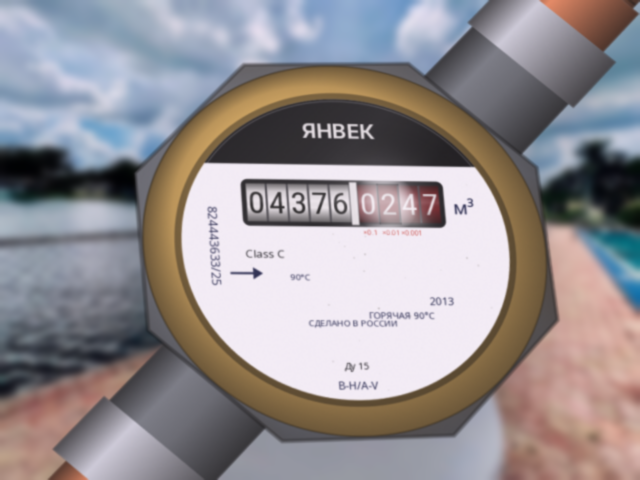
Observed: 4376.0247 m³
